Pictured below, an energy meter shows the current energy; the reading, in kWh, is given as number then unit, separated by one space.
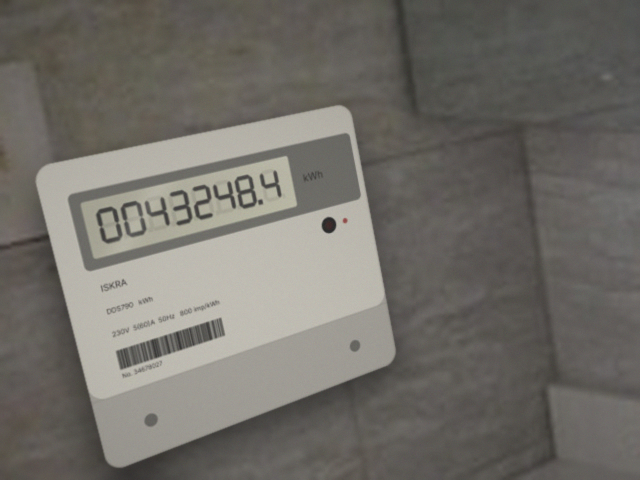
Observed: 43248.4 kWh
